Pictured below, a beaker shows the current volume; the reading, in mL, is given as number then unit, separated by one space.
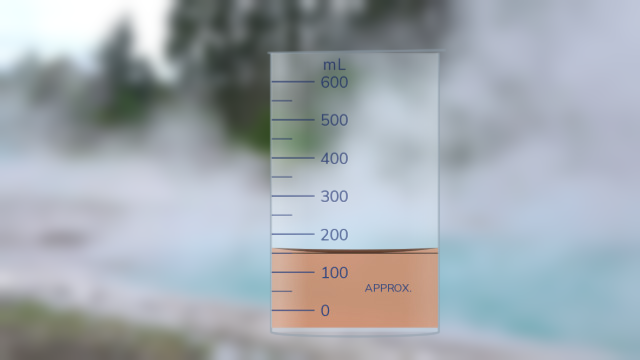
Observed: 150 mL
